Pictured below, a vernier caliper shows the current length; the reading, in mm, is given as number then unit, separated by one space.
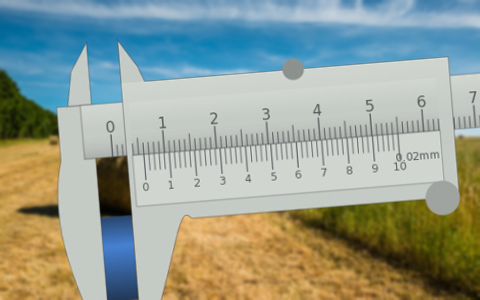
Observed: 6.0 mm
